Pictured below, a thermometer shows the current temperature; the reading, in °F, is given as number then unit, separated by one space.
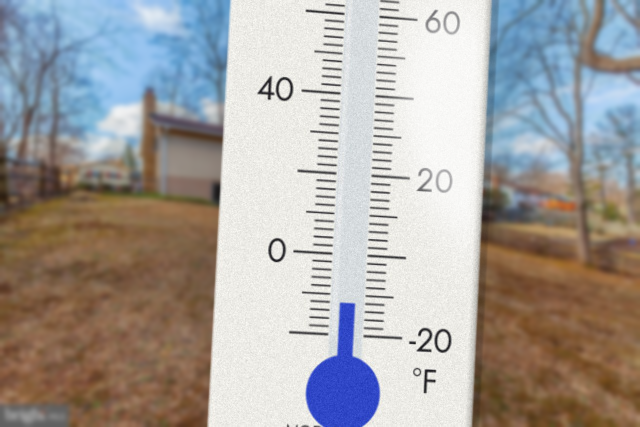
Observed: -12 °F
